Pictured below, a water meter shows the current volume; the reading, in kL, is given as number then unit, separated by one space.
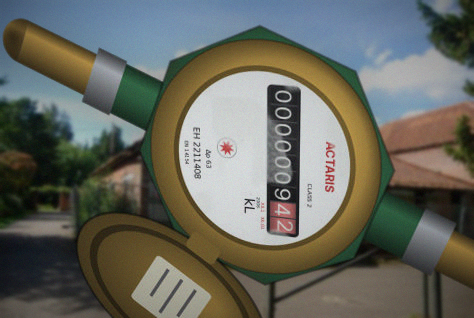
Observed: 9.42 kL
